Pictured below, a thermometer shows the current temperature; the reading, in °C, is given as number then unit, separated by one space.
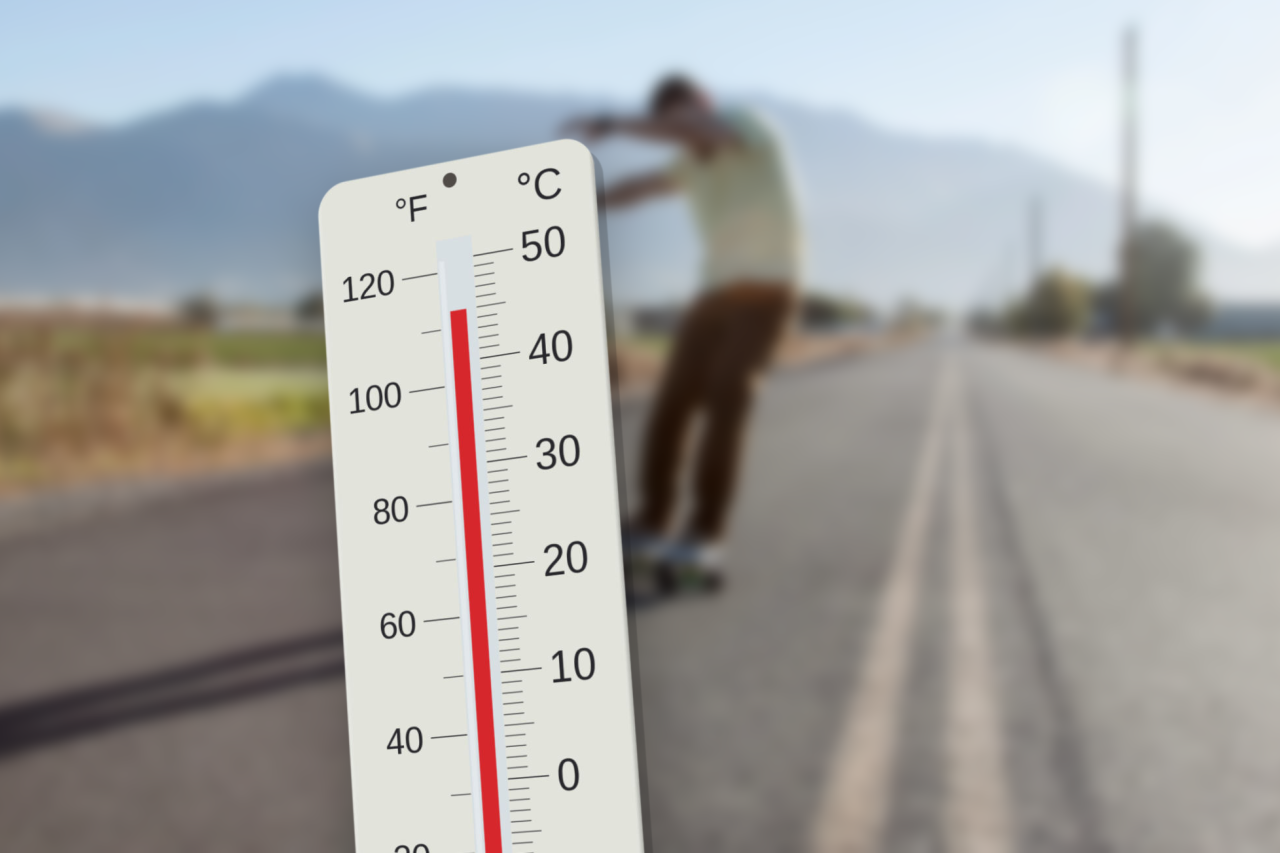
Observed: 45 °C
